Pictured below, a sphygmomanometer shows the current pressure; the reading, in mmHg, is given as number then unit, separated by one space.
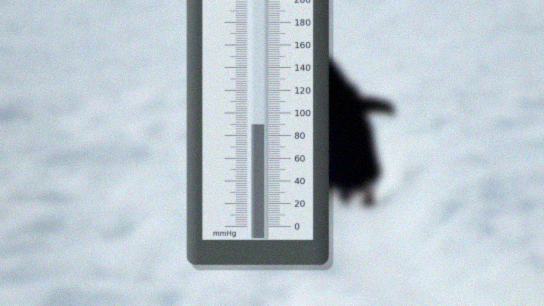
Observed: 90 mmHg
